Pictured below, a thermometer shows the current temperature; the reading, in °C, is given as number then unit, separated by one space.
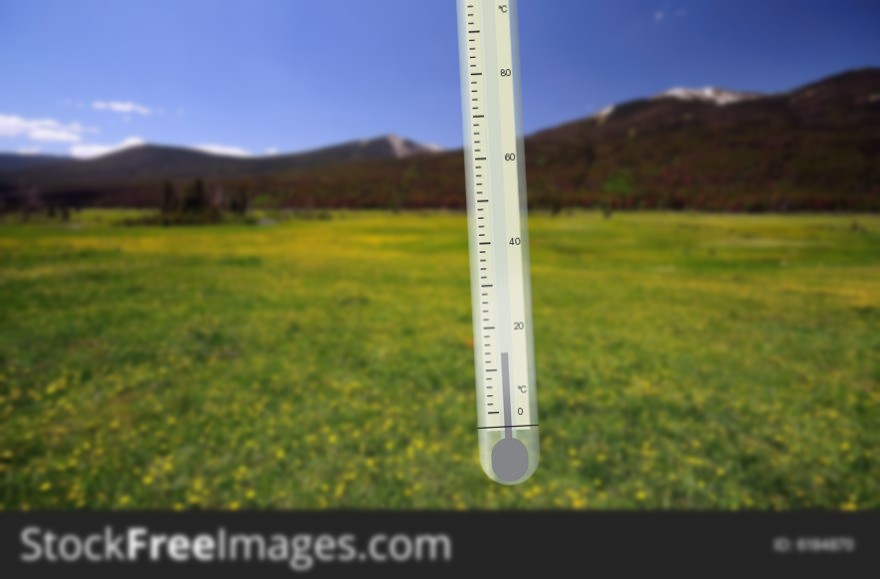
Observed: 14 °C
